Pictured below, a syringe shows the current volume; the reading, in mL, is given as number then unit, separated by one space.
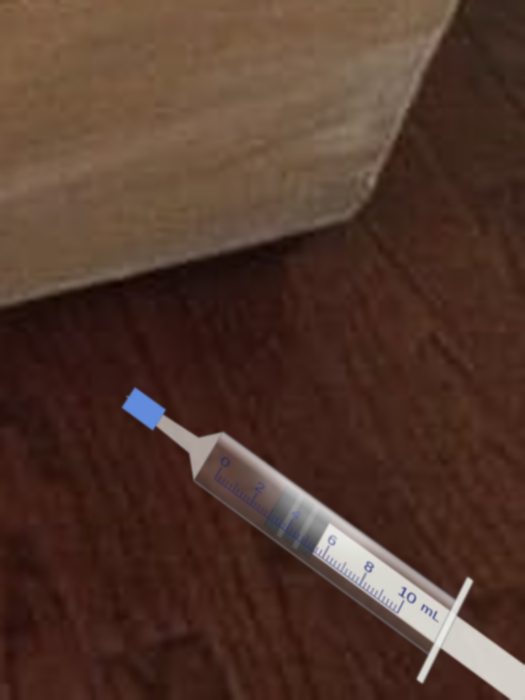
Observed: 3 mL
